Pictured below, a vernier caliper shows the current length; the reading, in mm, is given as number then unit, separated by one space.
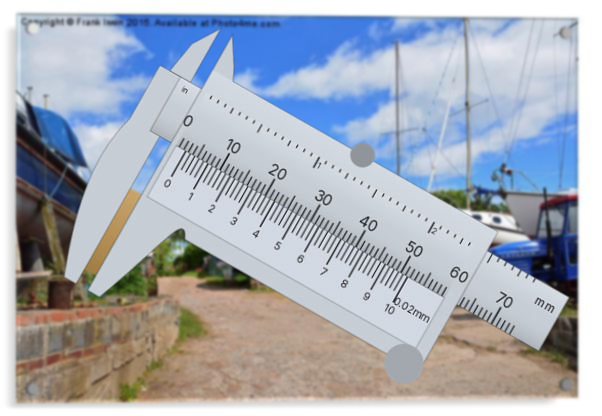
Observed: 2.5 mm
